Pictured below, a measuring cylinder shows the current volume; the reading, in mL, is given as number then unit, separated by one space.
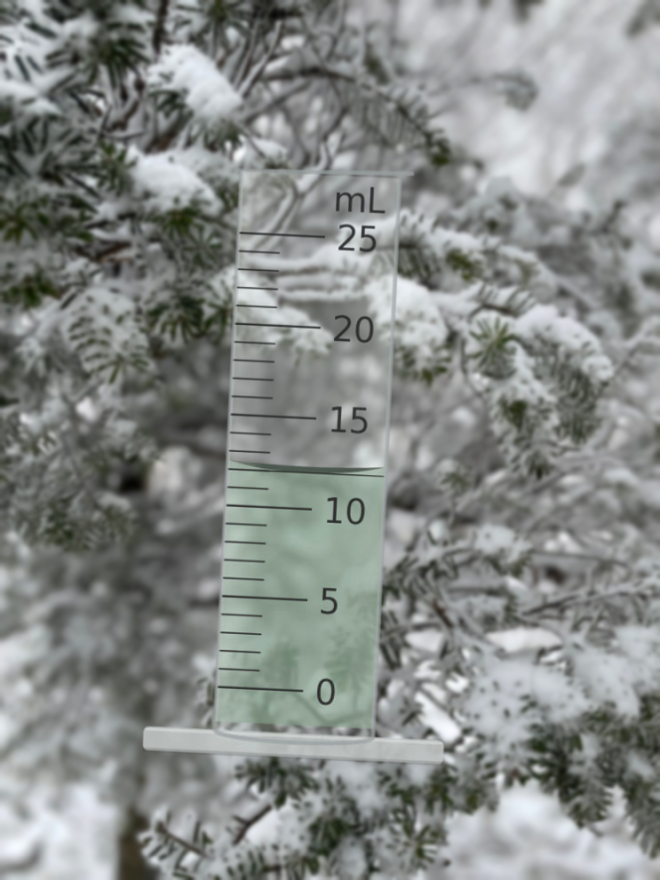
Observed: 12 mL
